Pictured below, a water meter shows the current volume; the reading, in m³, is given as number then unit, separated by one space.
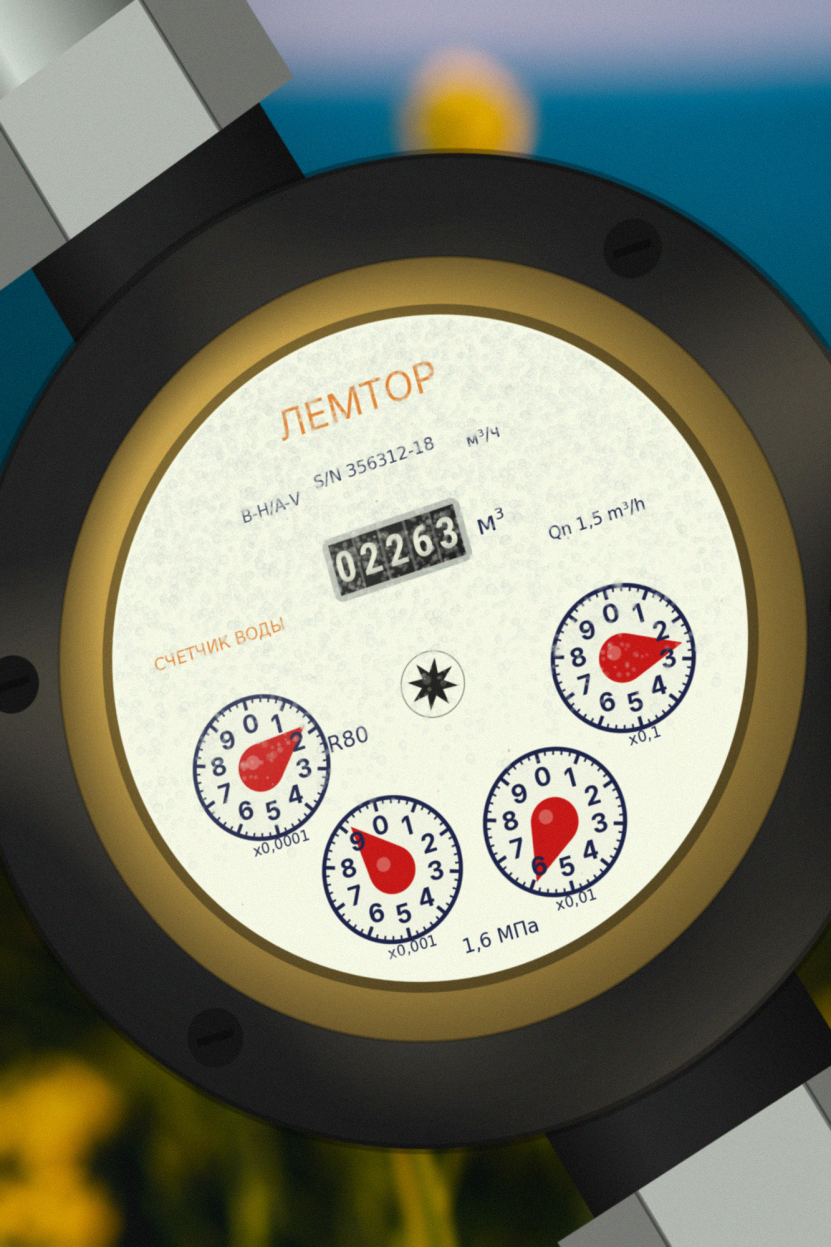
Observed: 2263.2591 m³
